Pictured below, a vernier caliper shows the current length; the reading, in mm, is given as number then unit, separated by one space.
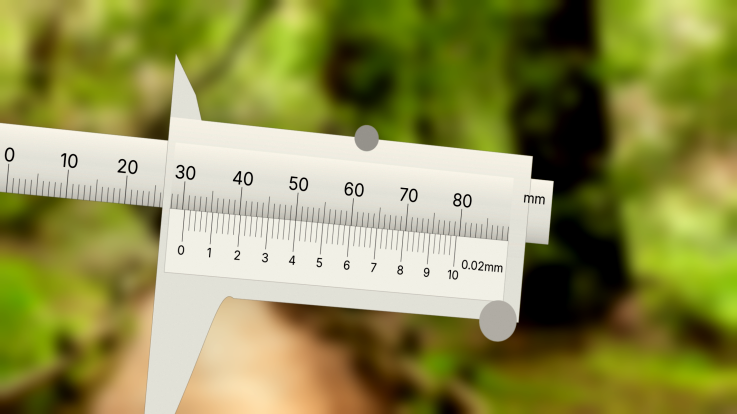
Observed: 30.4 mm
